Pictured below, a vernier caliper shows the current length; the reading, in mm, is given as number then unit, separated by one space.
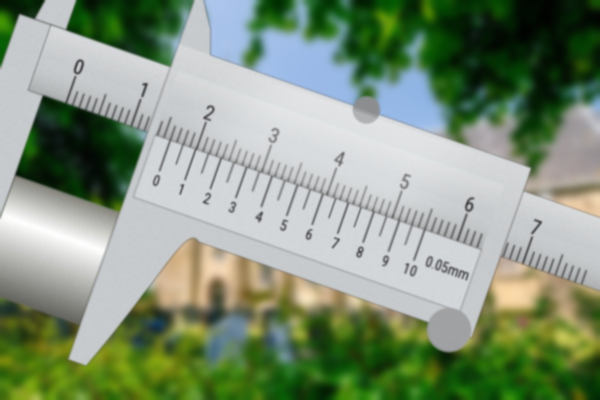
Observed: 16.0 mm
